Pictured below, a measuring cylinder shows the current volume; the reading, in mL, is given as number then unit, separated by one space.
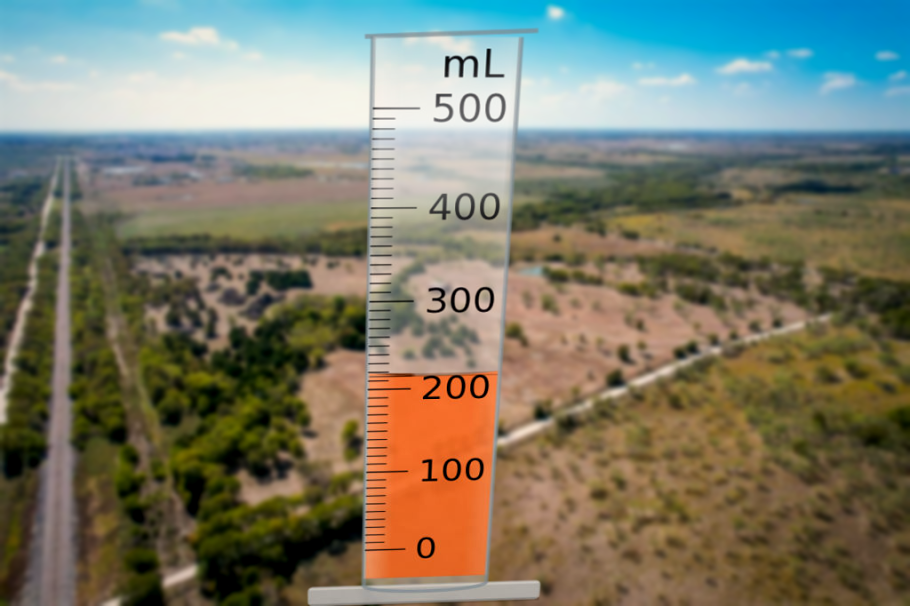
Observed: 215 mL
